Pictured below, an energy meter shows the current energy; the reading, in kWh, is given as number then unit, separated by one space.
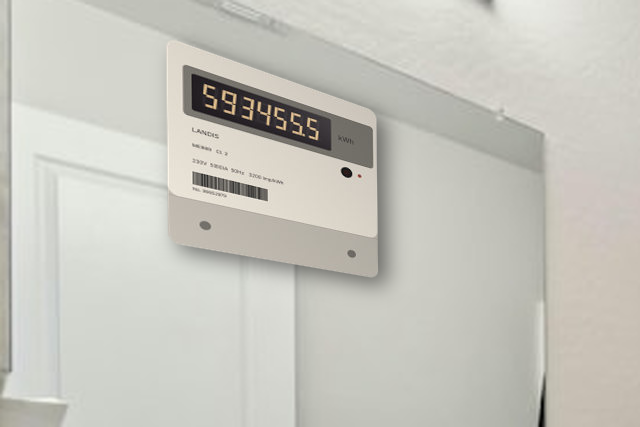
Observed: 593455.5 kWh
